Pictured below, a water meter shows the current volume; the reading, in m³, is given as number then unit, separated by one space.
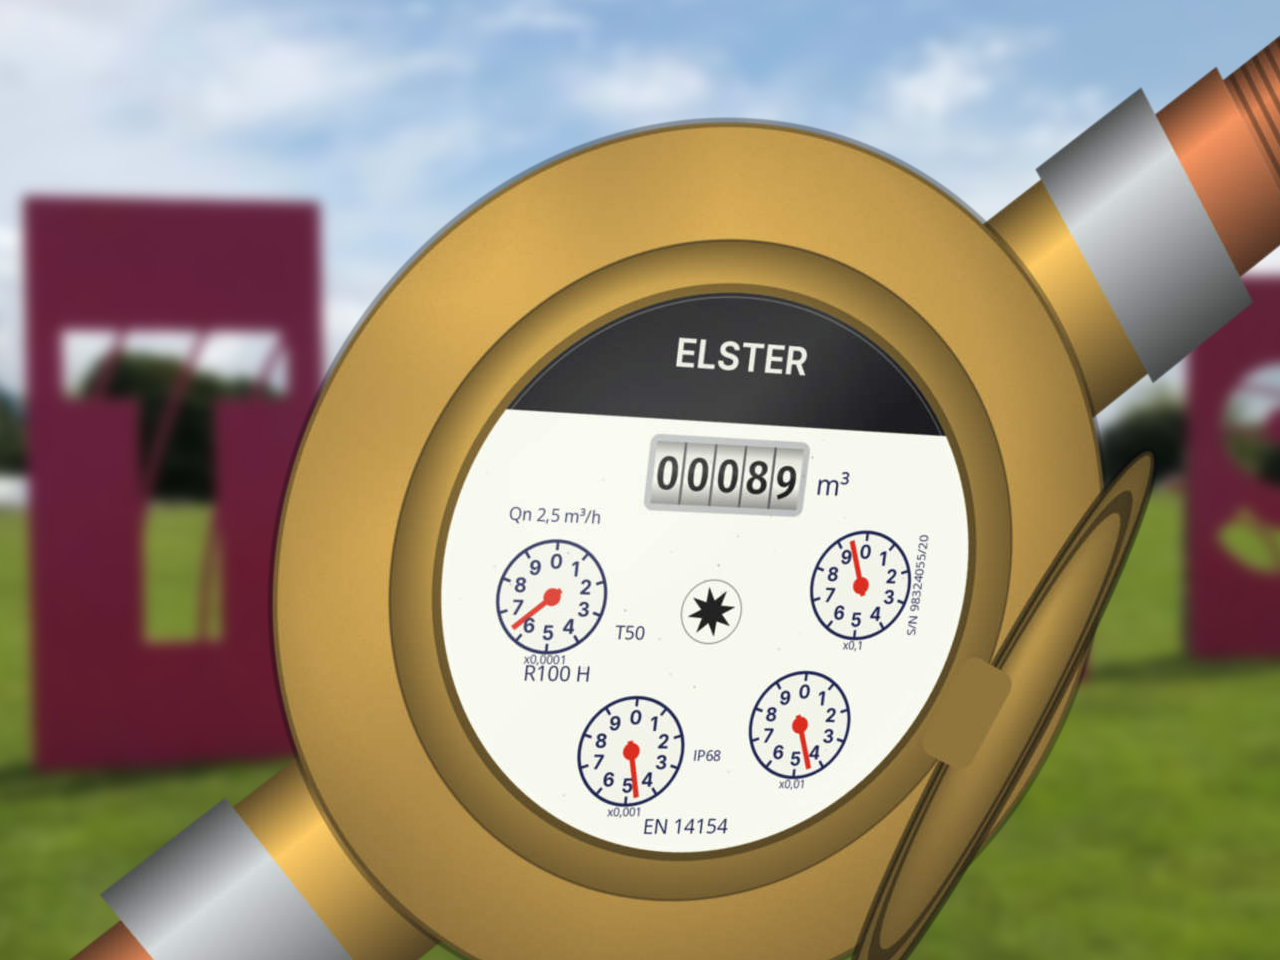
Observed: 88.9446 m³
